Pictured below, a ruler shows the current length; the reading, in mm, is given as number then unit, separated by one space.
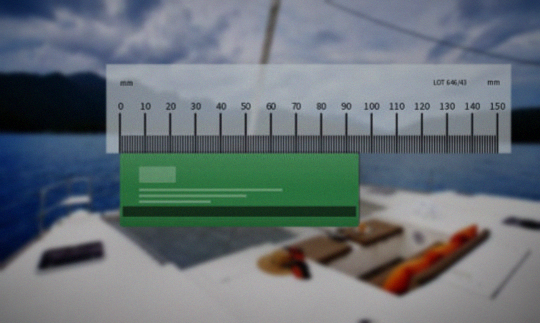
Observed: 95 mm
